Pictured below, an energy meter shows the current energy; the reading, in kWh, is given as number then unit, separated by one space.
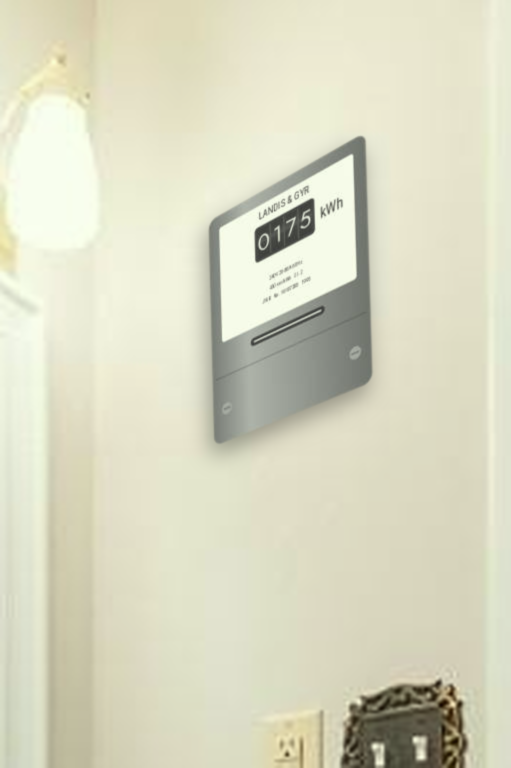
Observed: 175 kWh
